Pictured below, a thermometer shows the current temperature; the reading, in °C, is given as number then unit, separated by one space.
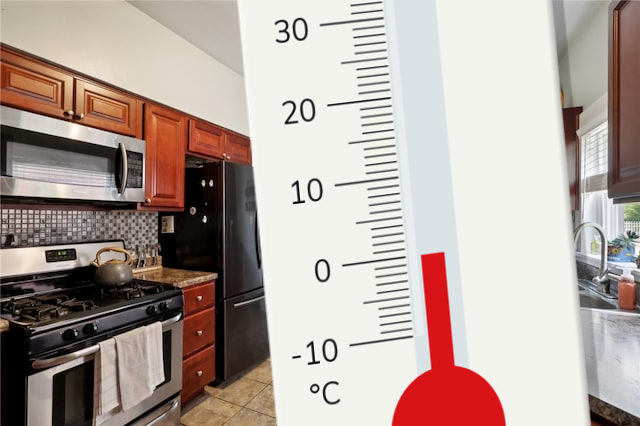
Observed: 0 °C
